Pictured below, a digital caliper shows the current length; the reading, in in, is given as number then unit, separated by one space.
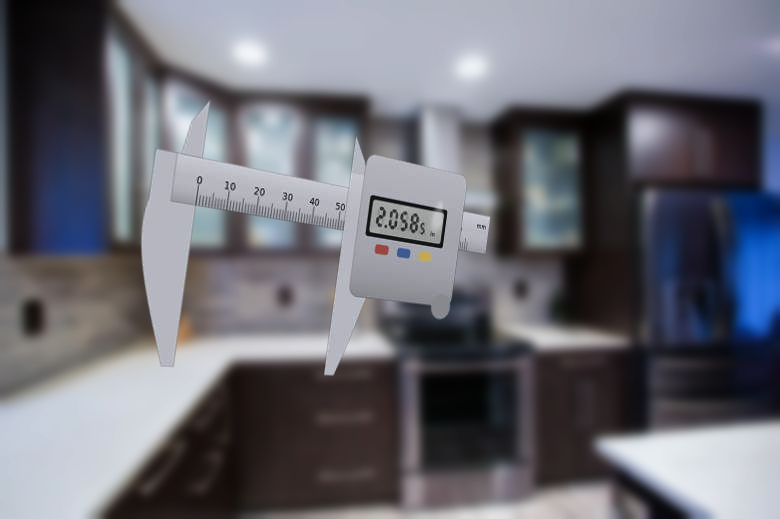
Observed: 2.0585 in
